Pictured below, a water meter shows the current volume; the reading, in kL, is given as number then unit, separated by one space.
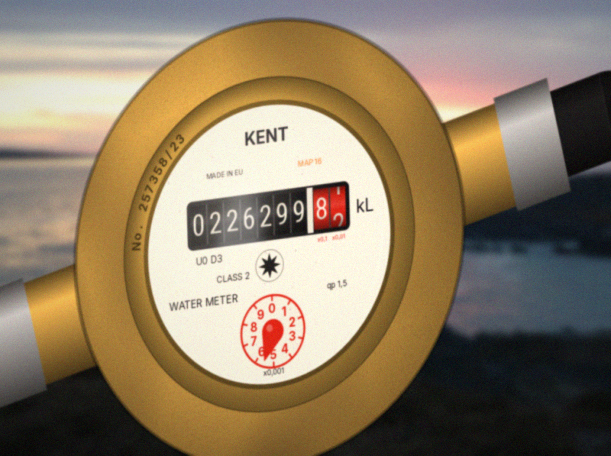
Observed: 226299.815 kL
